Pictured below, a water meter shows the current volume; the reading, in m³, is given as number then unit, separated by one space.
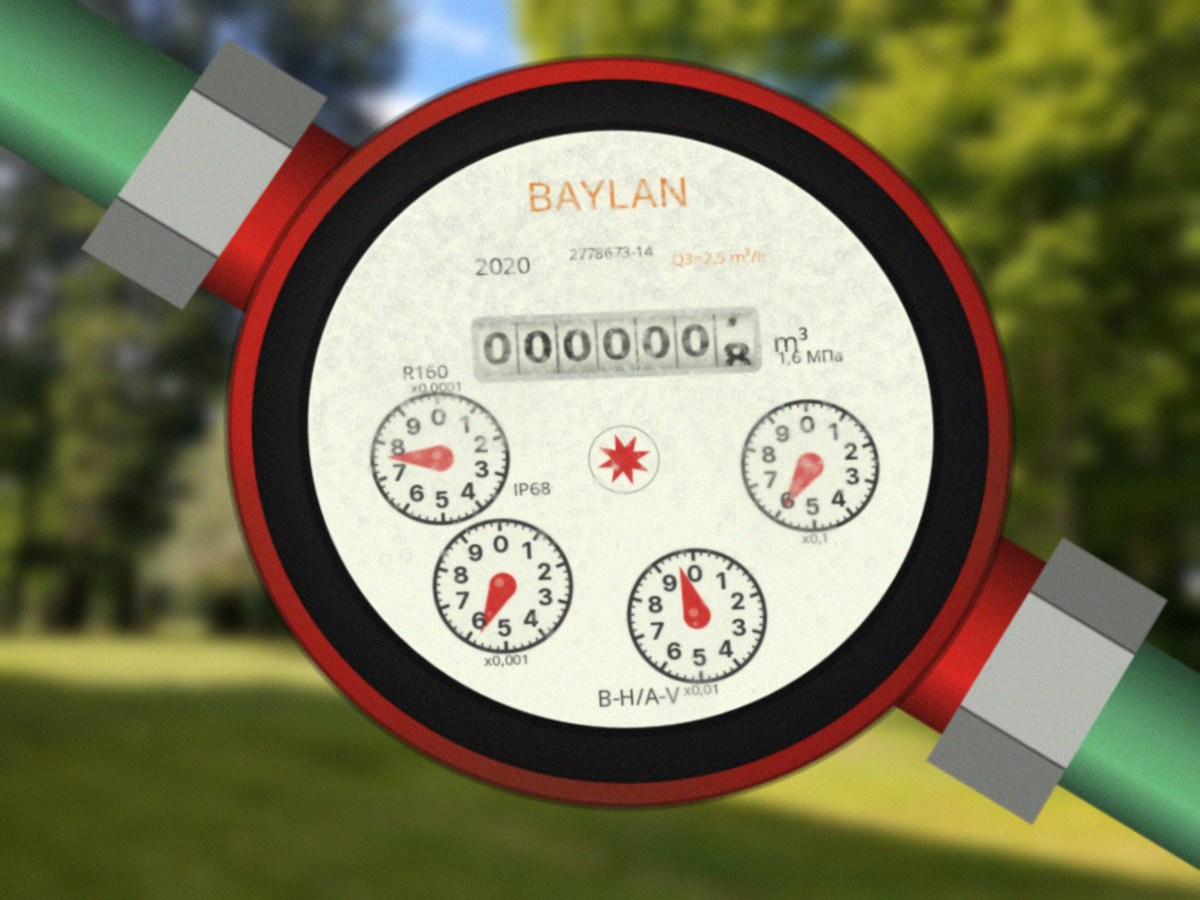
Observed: 7.5957 m³
